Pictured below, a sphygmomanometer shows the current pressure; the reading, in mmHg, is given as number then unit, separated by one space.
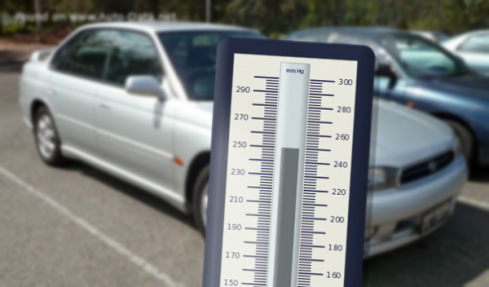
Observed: 250 mmHg
